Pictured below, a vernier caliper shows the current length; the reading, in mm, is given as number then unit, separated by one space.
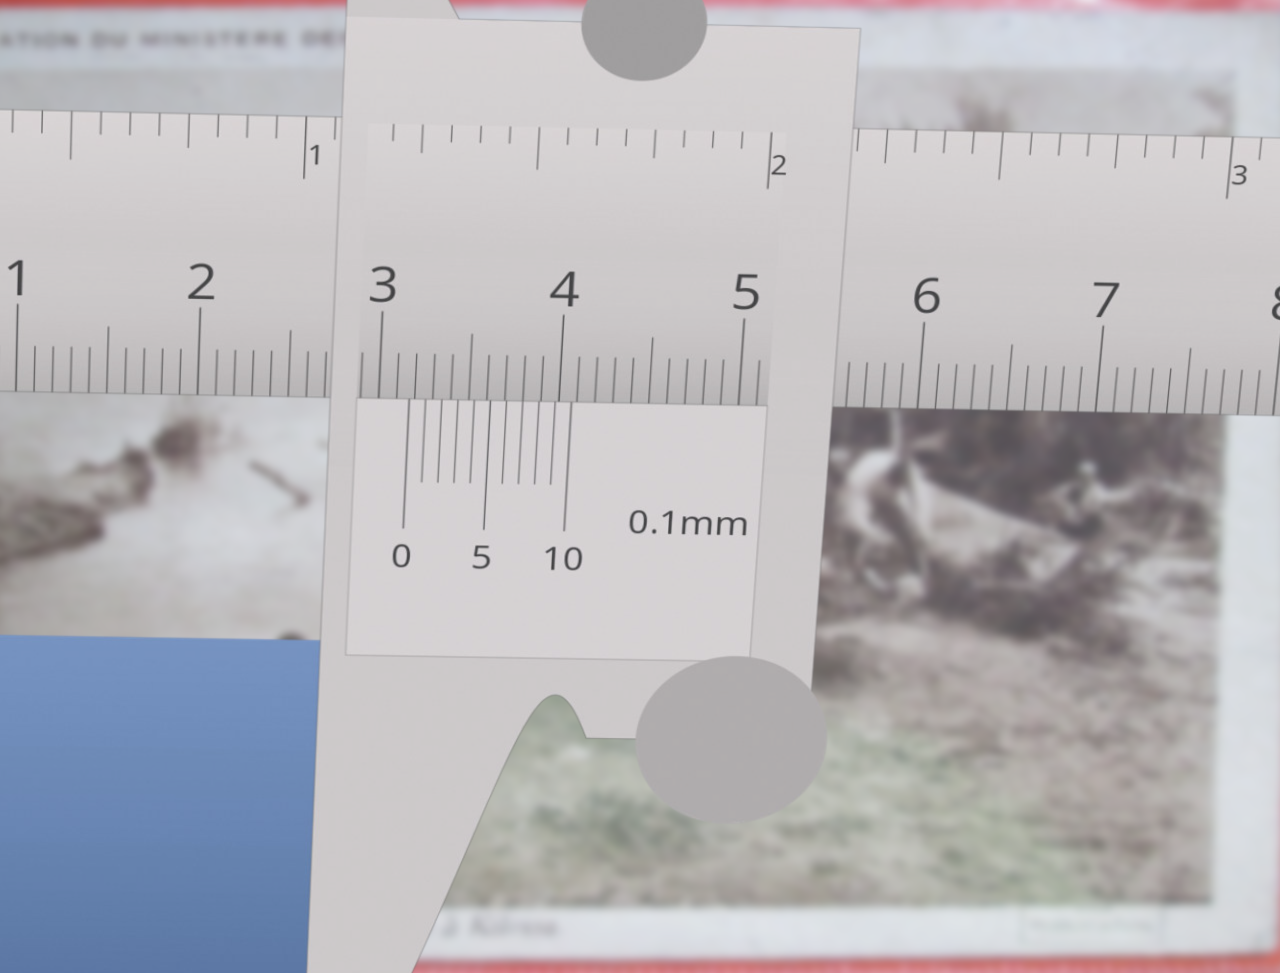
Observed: 31.7 mm
